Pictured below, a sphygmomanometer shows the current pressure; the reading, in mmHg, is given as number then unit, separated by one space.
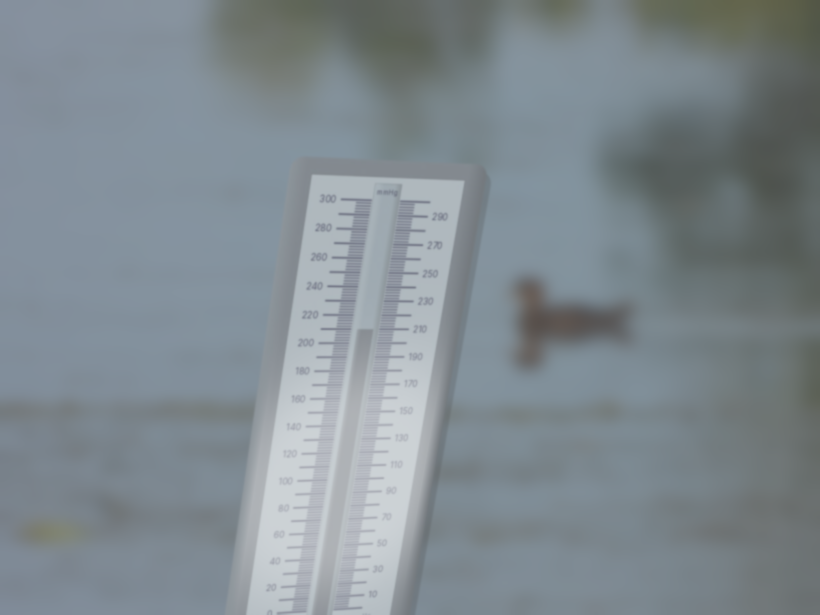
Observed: 210 mmHg
